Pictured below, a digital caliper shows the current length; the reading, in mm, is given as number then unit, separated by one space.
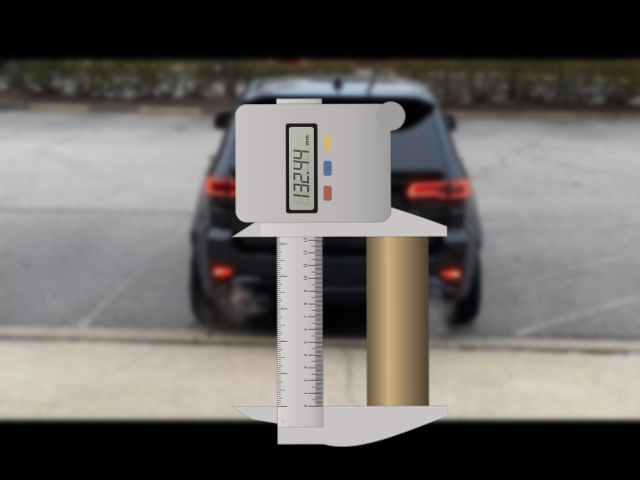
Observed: 132.44 mm
